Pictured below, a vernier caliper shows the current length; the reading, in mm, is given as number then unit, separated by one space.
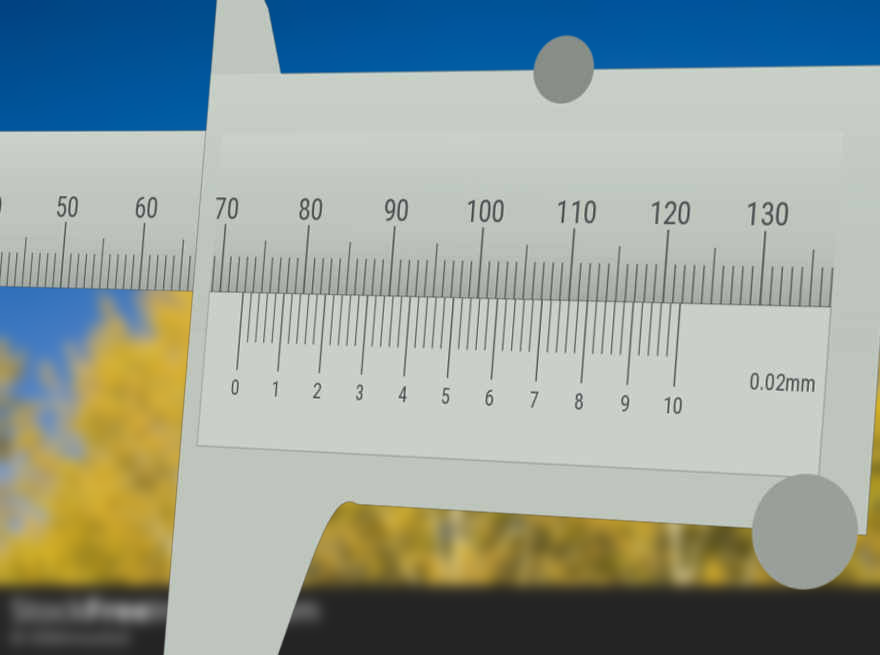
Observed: 72.8 mm
